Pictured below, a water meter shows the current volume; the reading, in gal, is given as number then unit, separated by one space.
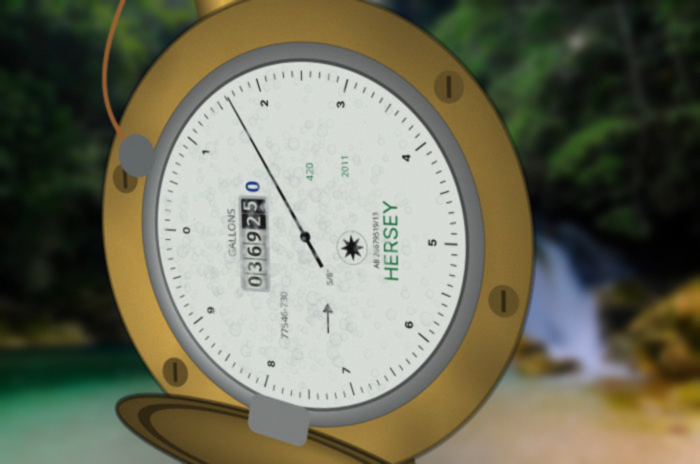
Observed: 369251.6 gal
